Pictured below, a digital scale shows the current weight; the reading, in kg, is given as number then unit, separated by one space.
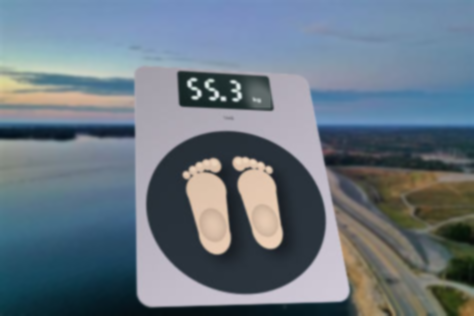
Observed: 55.3 kg
